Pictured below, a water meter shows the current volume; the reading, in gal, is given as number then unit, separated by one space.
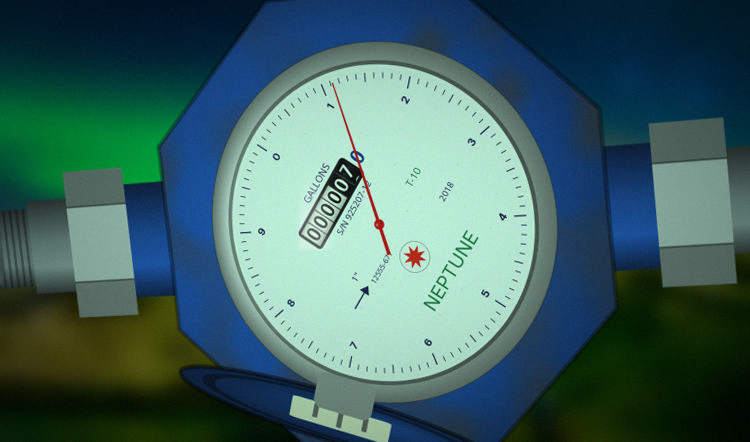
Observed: 71.1 gal
